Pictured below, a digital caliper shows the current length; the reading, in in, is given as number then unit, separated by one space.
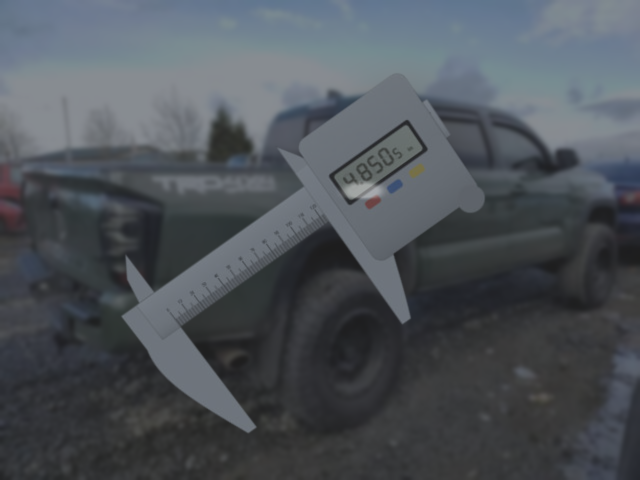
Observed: 4.8505 in
